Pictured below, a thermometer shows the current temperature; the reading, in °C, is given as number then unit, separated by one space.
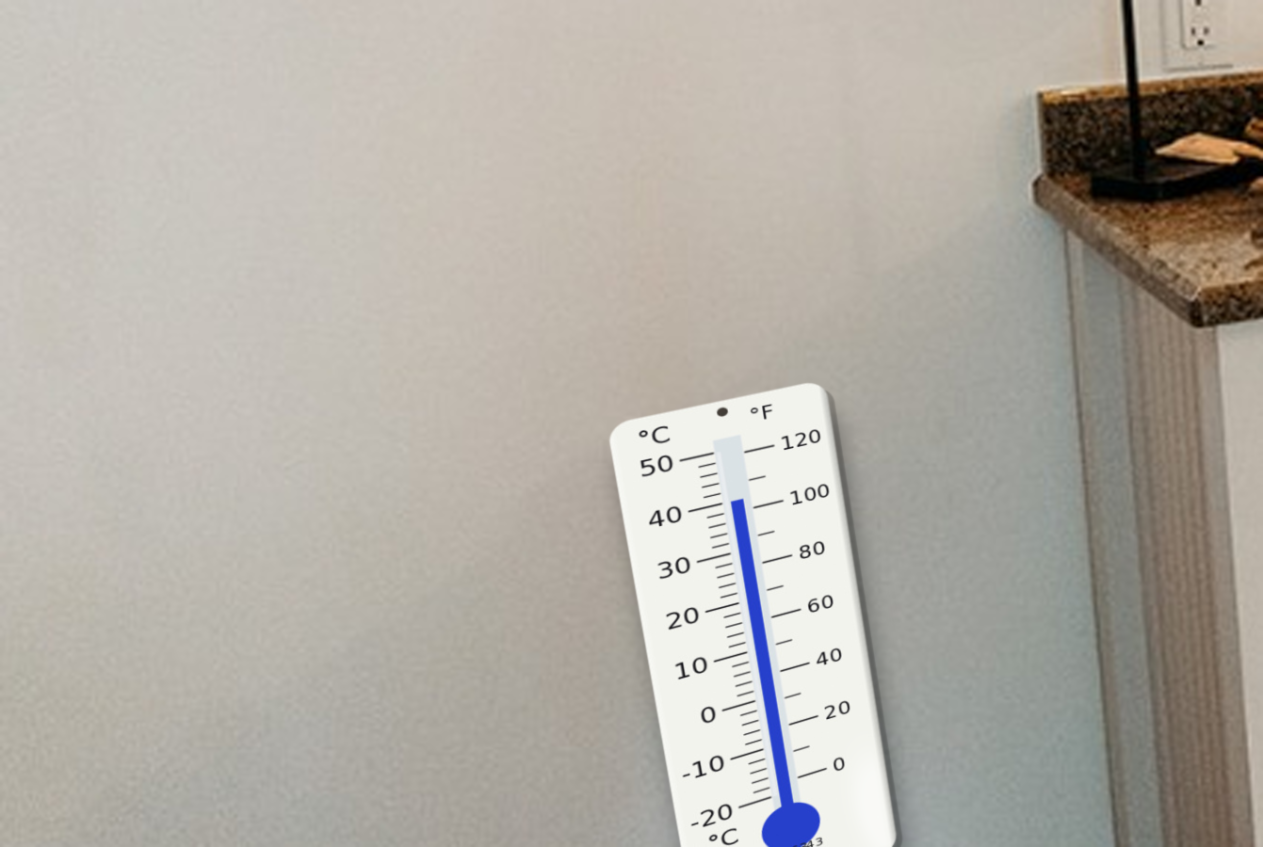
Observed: 40 °C
